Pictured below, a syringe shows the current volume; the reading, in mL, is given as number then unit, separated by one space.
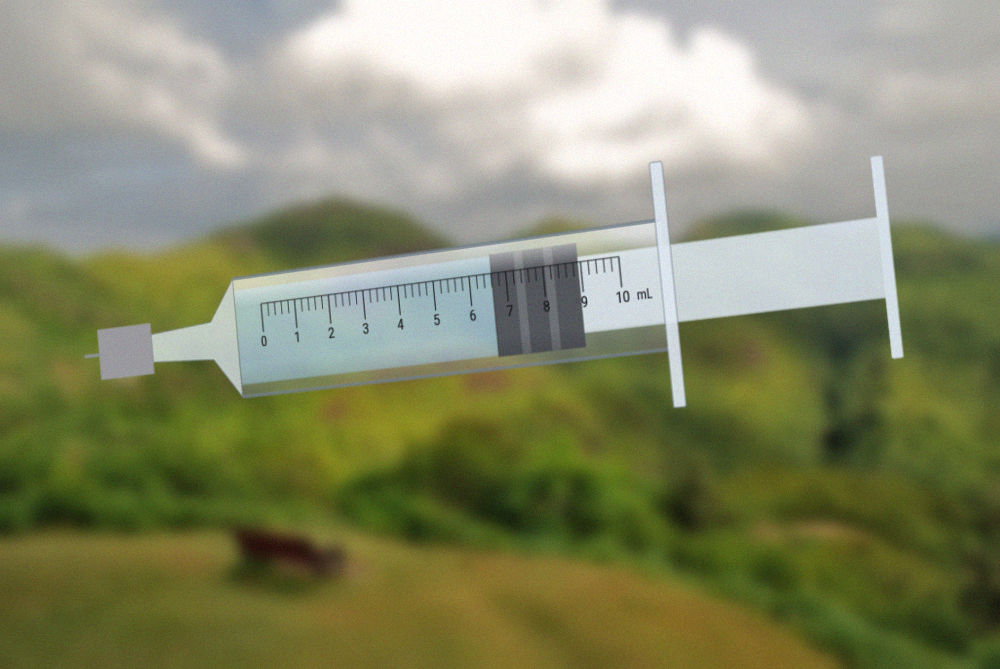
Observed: 6.6 mL
